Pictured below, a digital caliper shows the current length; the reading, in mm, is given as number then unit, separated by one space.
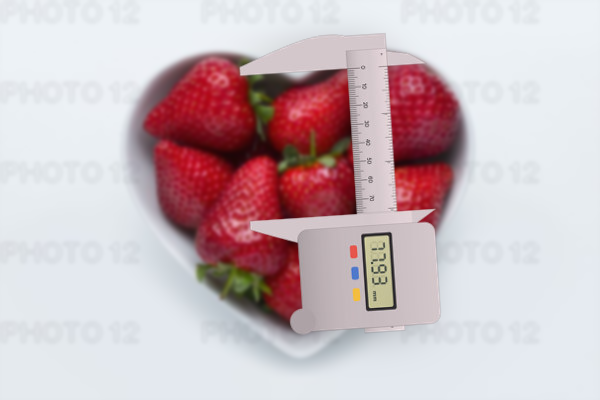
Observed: 77.93 mm
